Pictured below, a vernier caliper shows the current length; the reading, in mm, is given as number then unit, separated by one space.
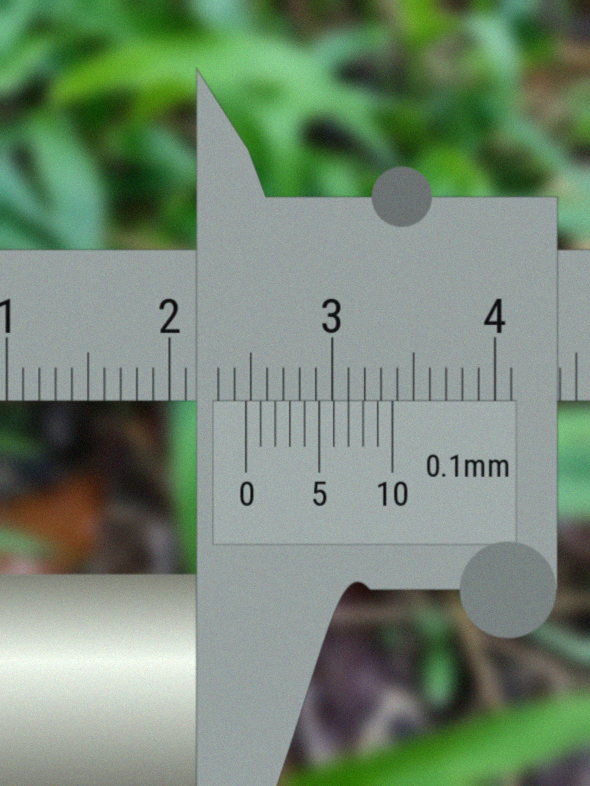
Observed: 24.7 mm
